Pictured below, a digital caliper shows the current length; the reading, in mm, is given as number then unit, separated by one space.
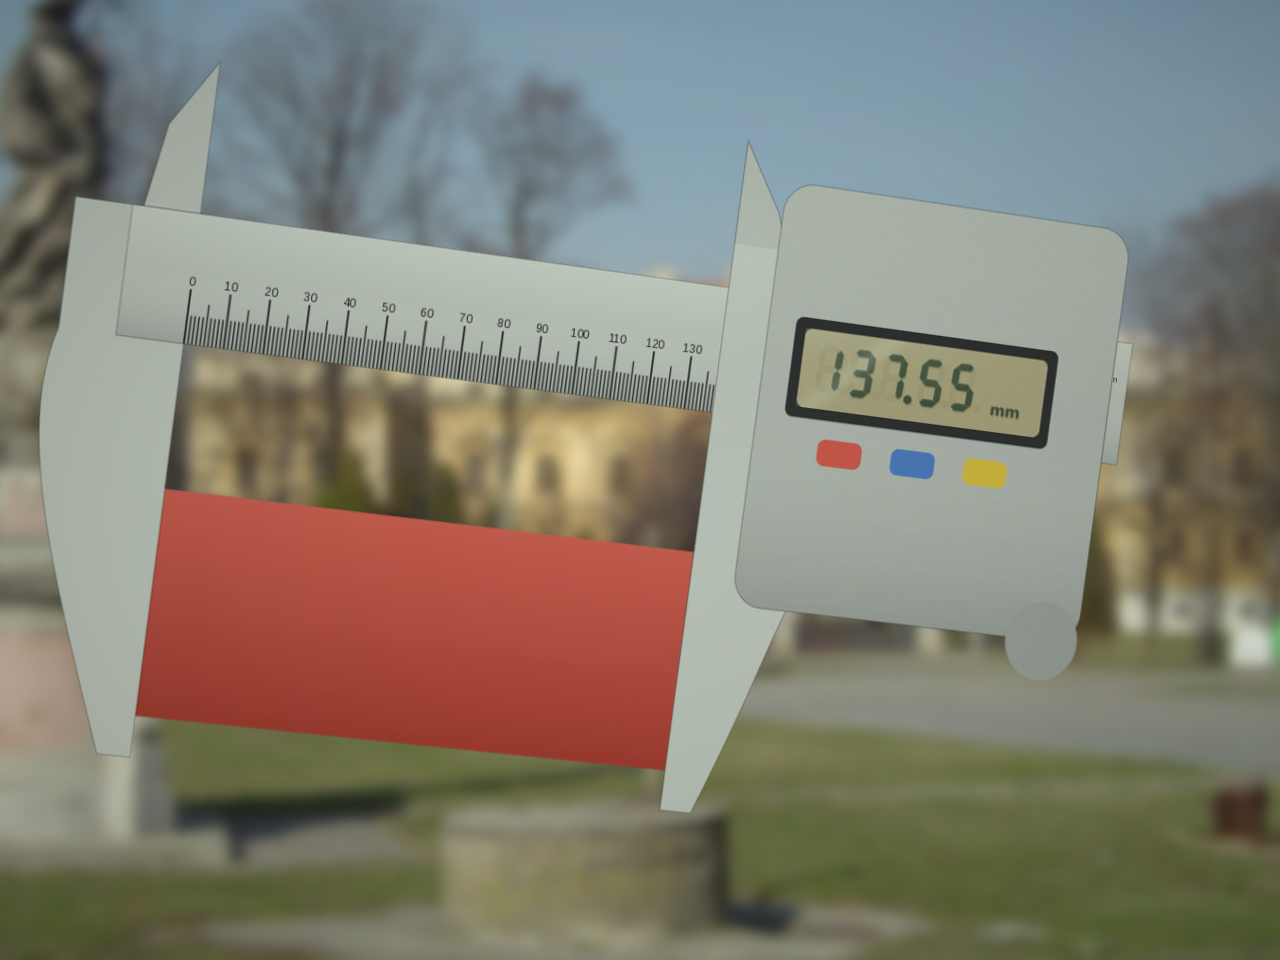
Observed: 137.55 mm
